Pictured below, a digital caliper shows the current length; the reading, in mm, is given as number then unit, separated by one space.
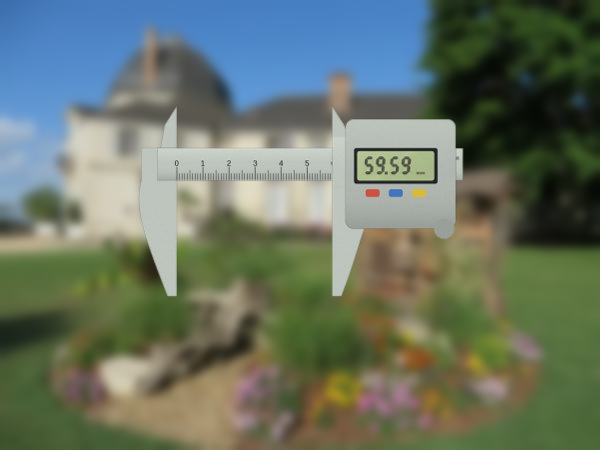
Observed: 59.59 mm
